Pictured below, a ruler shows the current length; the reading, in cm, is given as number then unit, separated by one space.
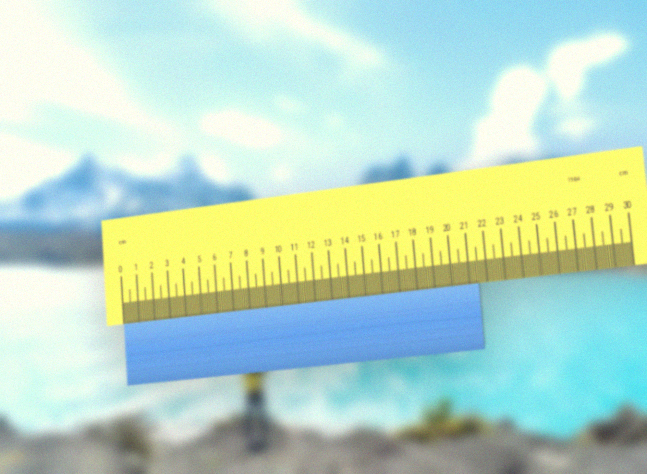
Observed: 21.5 cm
